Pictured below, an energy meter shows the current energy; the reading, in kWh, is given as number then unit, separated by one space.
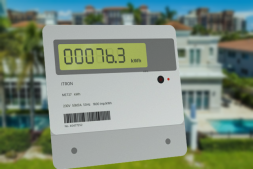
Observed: 76.3 kWh
